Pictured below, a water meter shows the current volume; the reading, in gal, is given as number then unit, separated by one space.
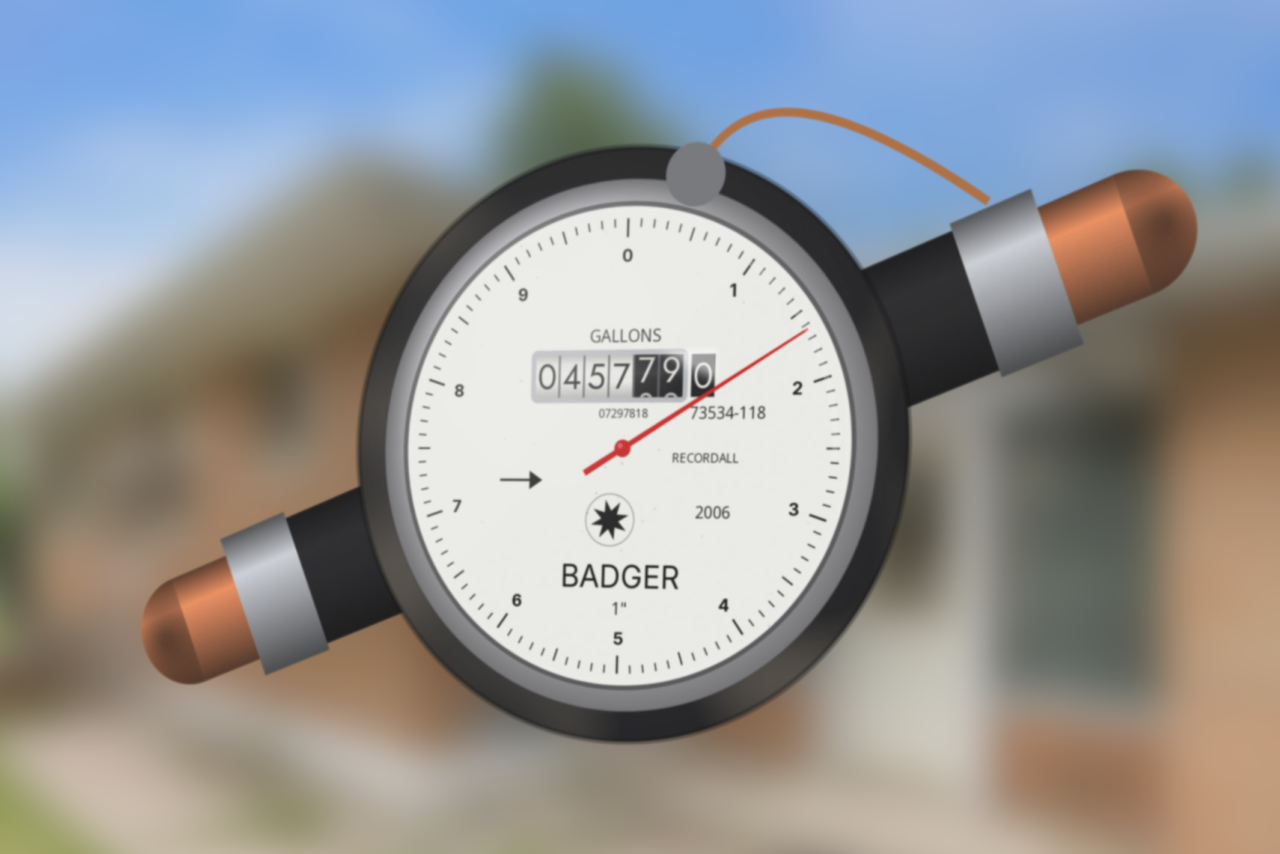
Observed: 457791.6 gal
